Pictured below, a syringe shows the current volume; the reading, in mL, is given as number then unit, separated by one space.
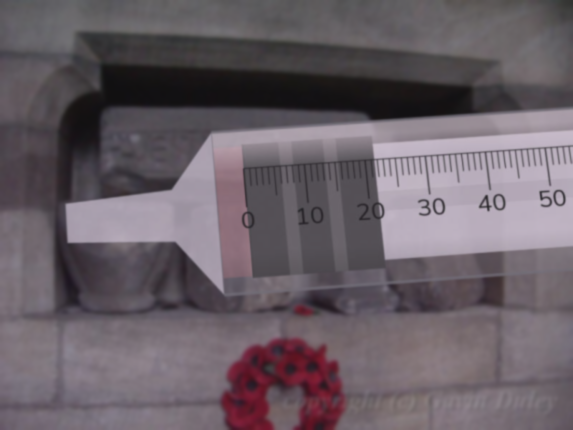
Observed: 0 mL
